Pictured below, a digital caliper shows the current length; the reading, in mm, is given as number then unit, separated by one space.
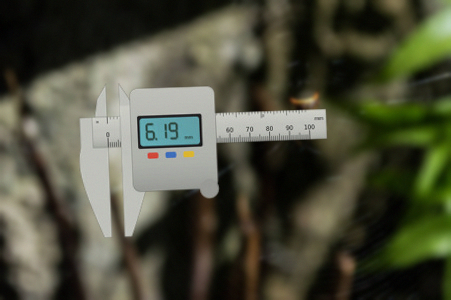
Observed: 6.19 mm
